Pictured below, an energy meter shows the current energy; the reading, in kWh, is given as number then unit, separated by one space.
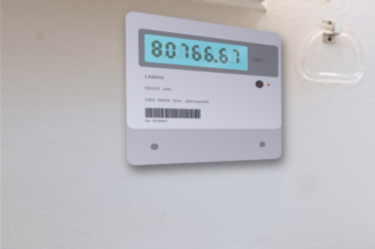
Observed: 80766.67 kWh
